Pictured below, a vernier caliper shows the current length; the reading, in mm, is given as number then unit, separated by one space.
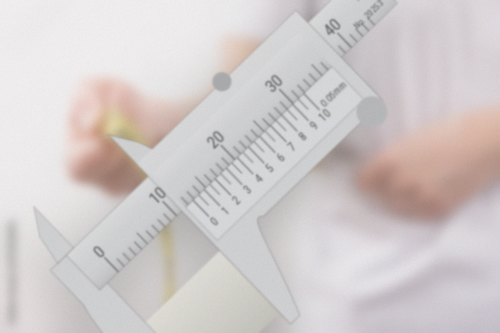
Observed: 12.8 mm
